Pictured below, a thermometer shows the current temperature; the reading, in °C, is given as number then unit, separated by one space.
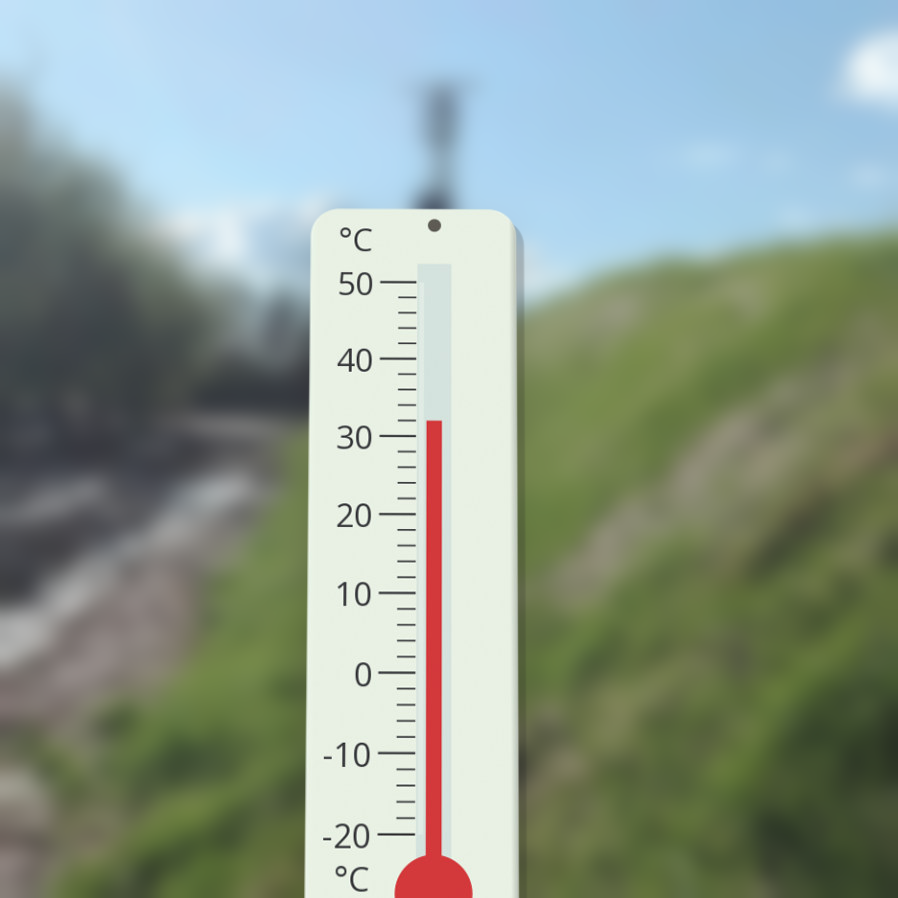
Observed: 32 °C
